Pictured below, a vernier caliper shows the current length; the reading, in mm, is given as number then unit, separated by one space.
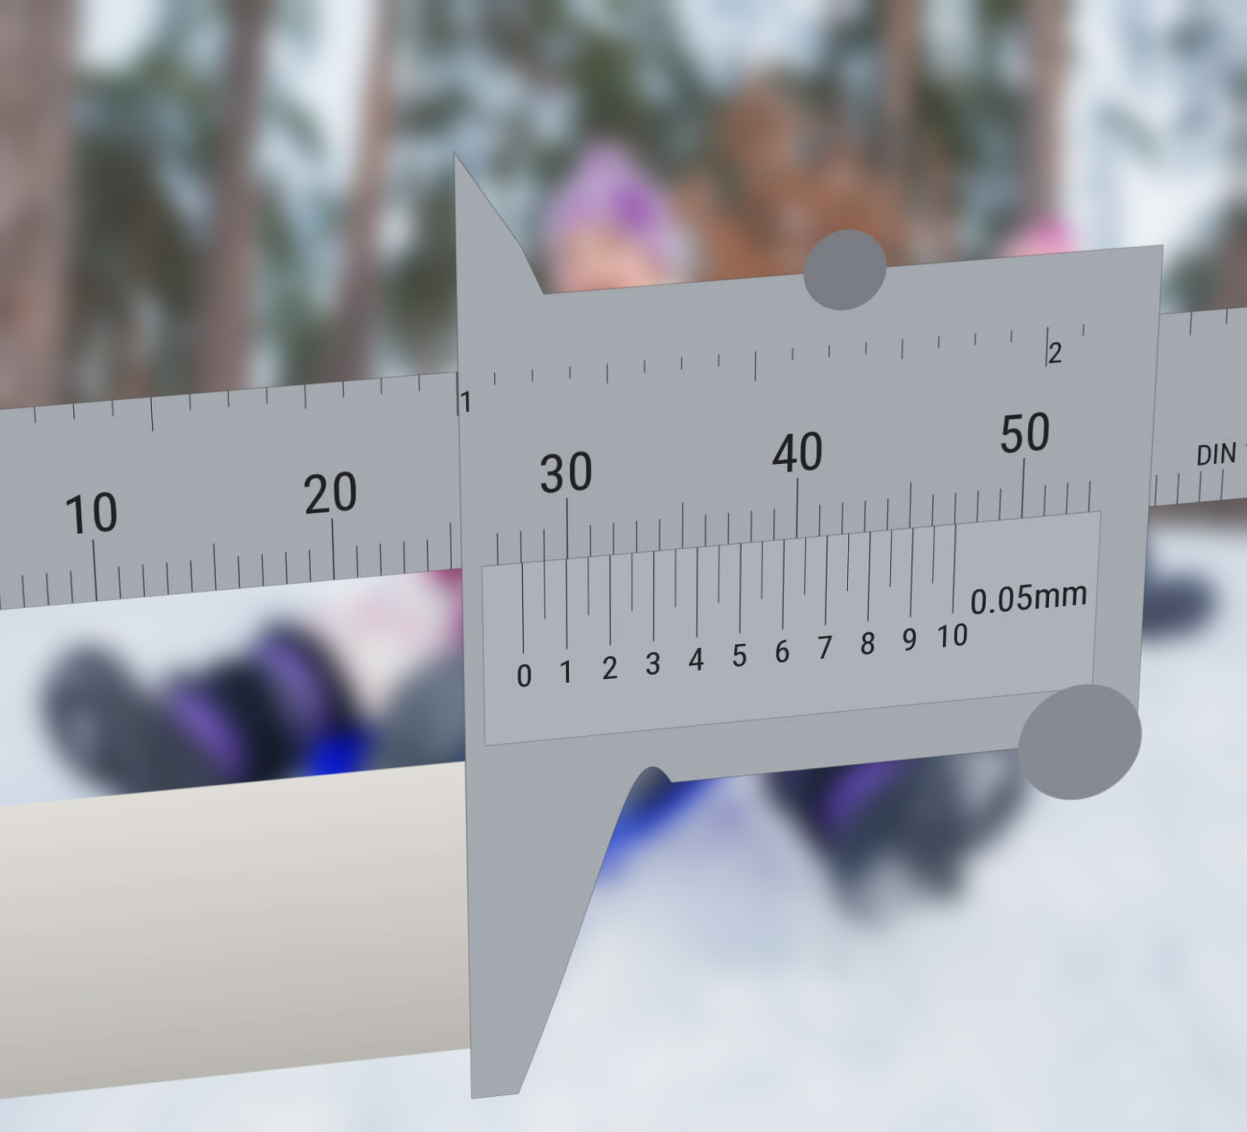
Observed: 28.05 mm
